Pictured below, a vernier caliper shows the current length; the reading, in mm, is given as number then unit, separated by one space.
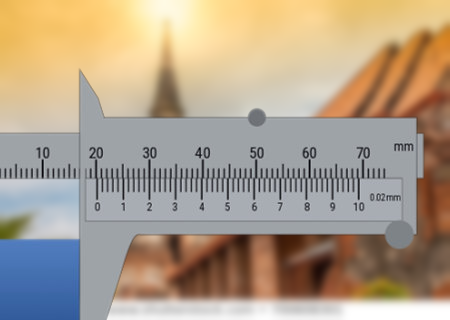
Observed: 20.2 mm
